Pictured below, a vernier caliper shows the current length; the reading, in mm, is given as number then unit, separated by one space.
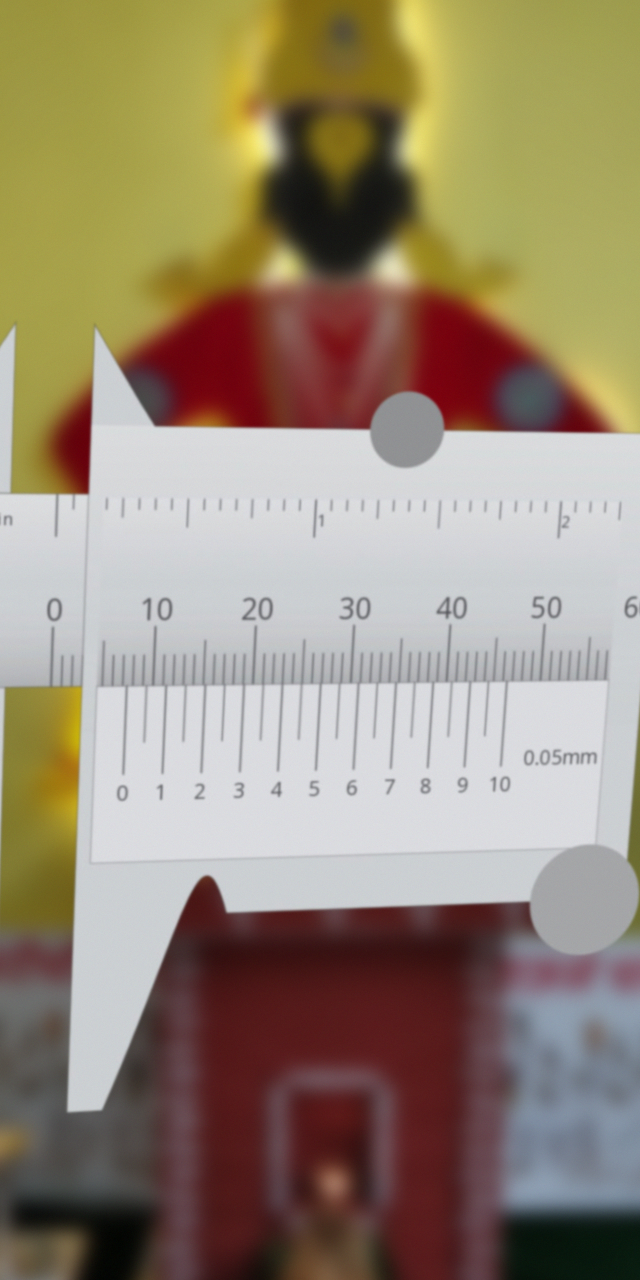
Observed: 7.4 mm
